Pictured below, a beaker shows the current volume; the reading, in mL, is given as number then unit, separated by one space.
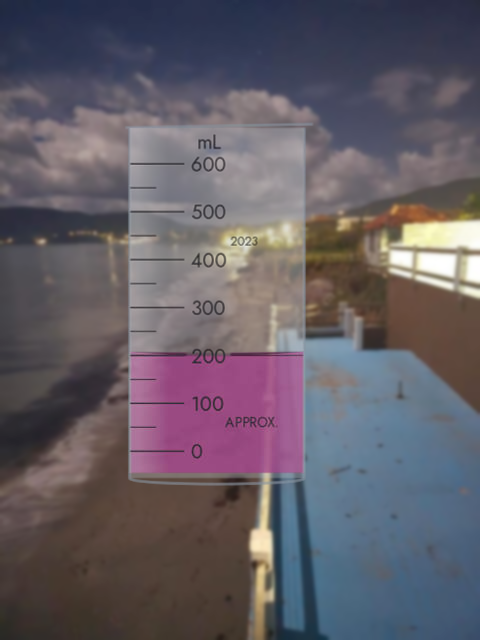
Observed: 200 mL
